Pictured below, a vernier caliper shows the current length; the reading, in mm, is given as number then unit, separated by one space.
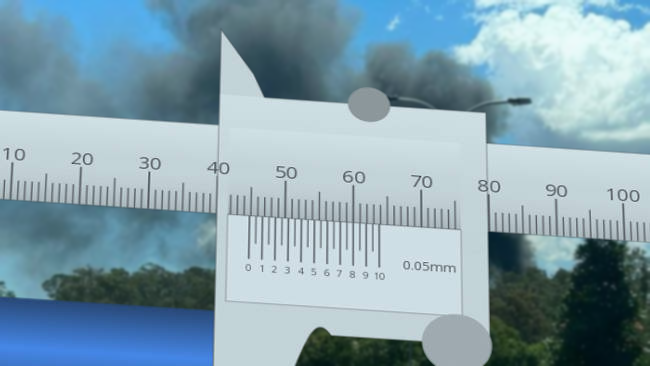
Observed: 44.8 mm
